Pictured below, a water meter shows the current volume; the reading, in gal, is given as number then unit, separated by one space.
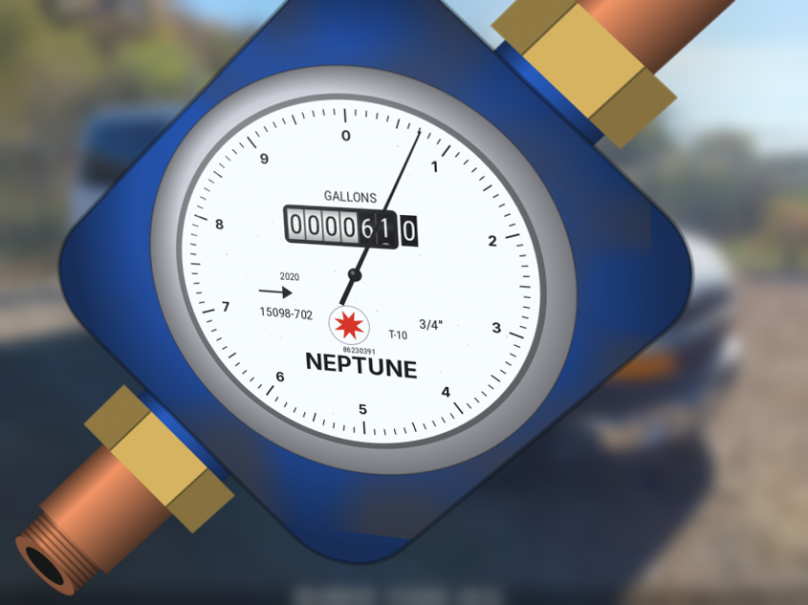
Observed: 610.7 gal
